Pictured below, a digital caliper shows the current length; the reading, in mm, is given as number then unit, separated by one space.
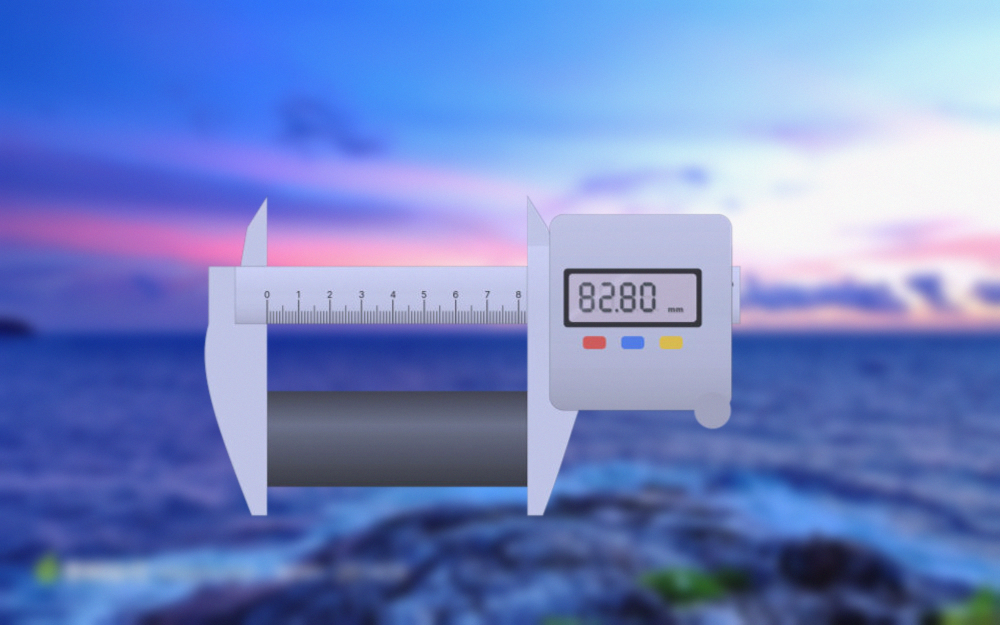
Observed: 82.80 mm
